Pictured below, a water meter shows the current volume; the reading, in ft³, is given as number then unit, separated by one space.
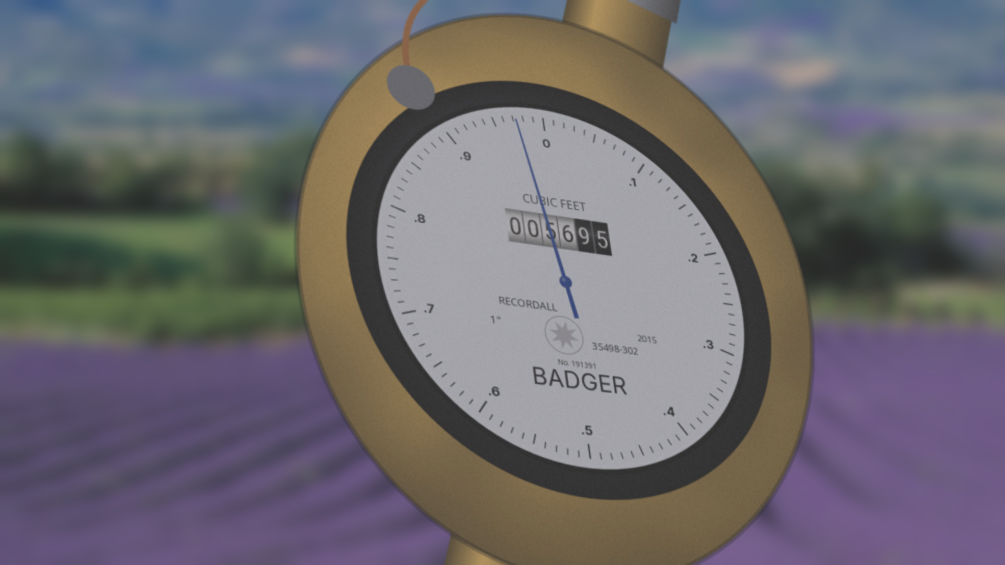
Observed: 5694.97 ft³
